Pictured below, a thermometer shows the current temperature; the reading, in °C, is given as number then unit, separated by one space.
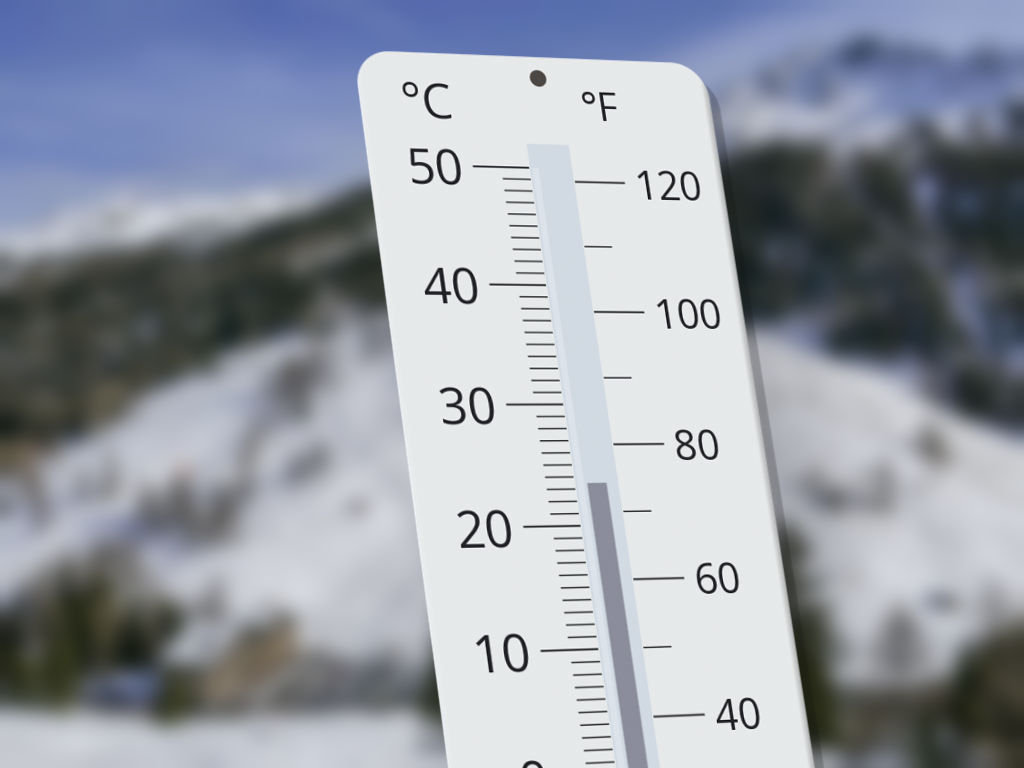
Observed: 23.5 °C
